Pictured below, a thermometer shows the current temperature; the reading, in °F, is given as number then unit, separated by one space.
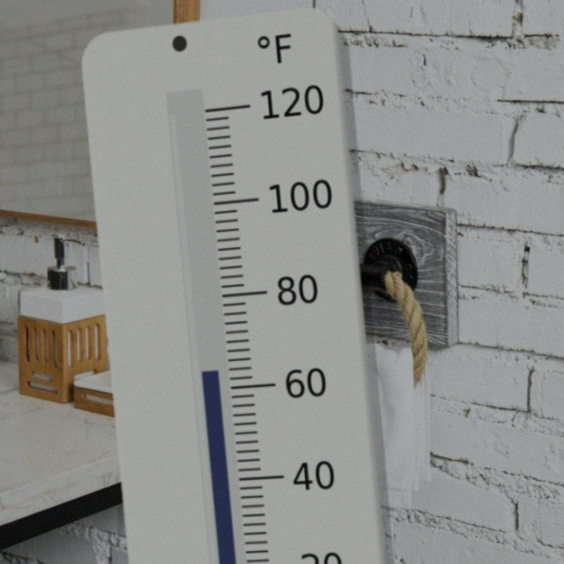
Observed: 64 °F
